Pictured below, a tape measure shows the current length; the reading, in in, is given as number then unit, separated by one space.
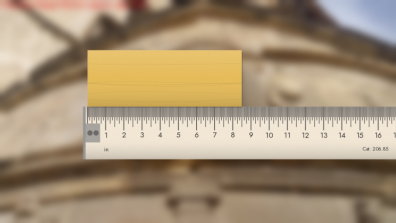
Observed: 8.5 in
